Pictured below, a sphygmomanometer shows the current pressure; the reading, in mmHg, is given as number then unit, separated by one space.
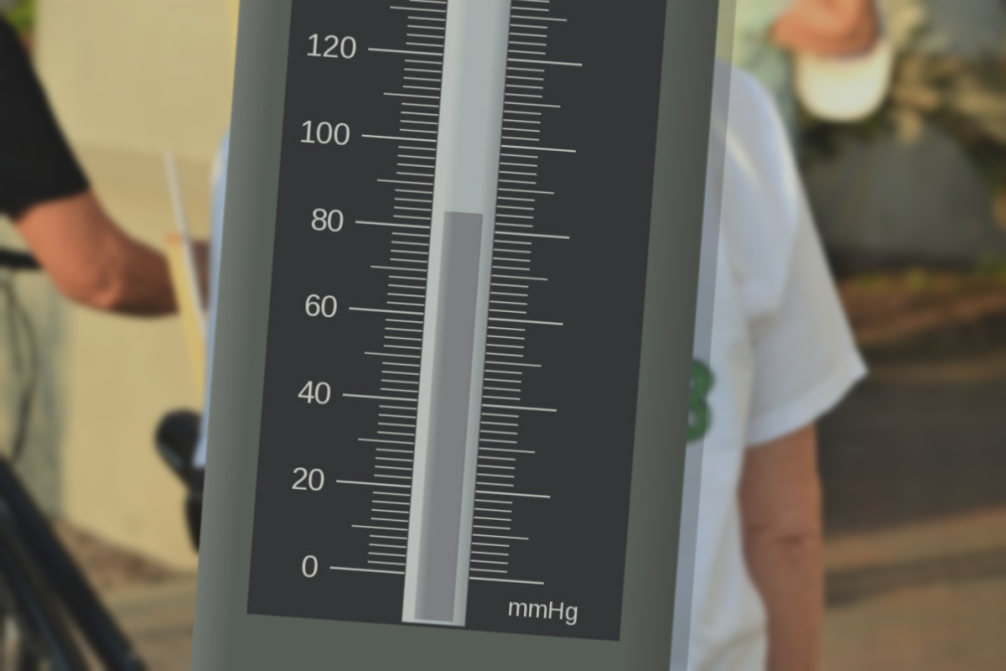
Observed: 84 mmHg
